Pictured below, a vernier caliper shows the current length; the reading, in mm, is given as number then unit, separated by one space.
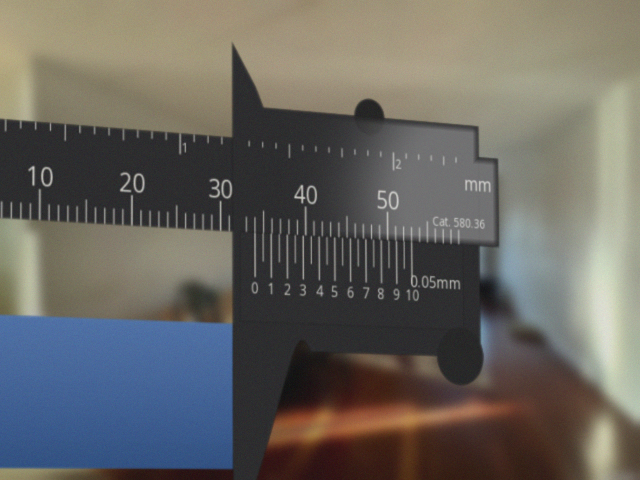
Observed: 34.0 mm
